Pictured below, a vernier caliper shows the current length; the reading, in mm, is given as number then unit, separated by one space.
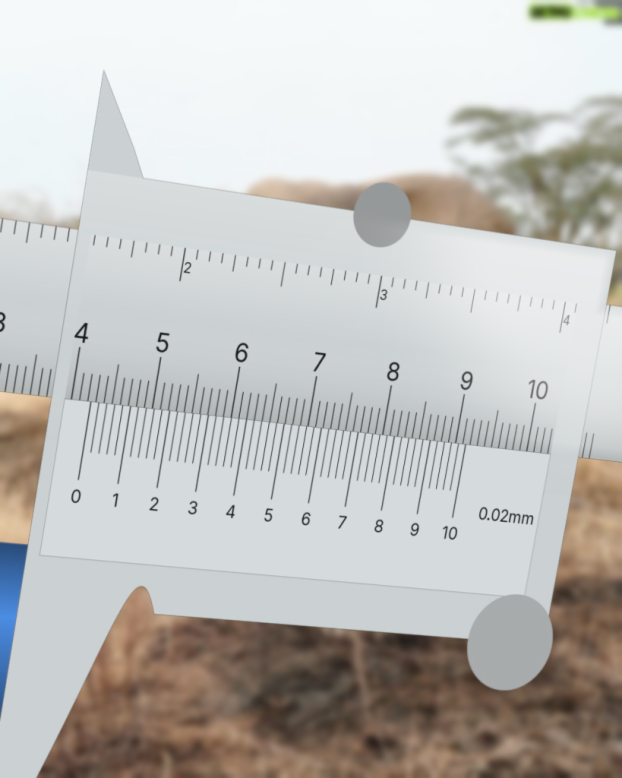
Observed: 42.4 mm
